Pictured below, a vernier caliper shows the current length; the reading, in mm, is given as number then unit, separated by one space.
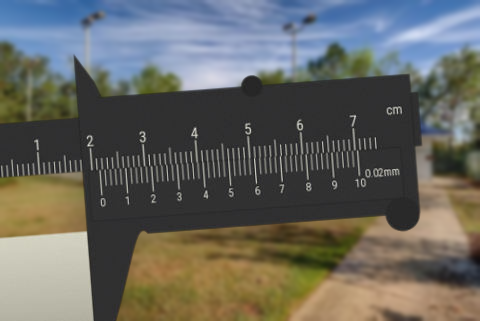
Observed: 21.5 mm
